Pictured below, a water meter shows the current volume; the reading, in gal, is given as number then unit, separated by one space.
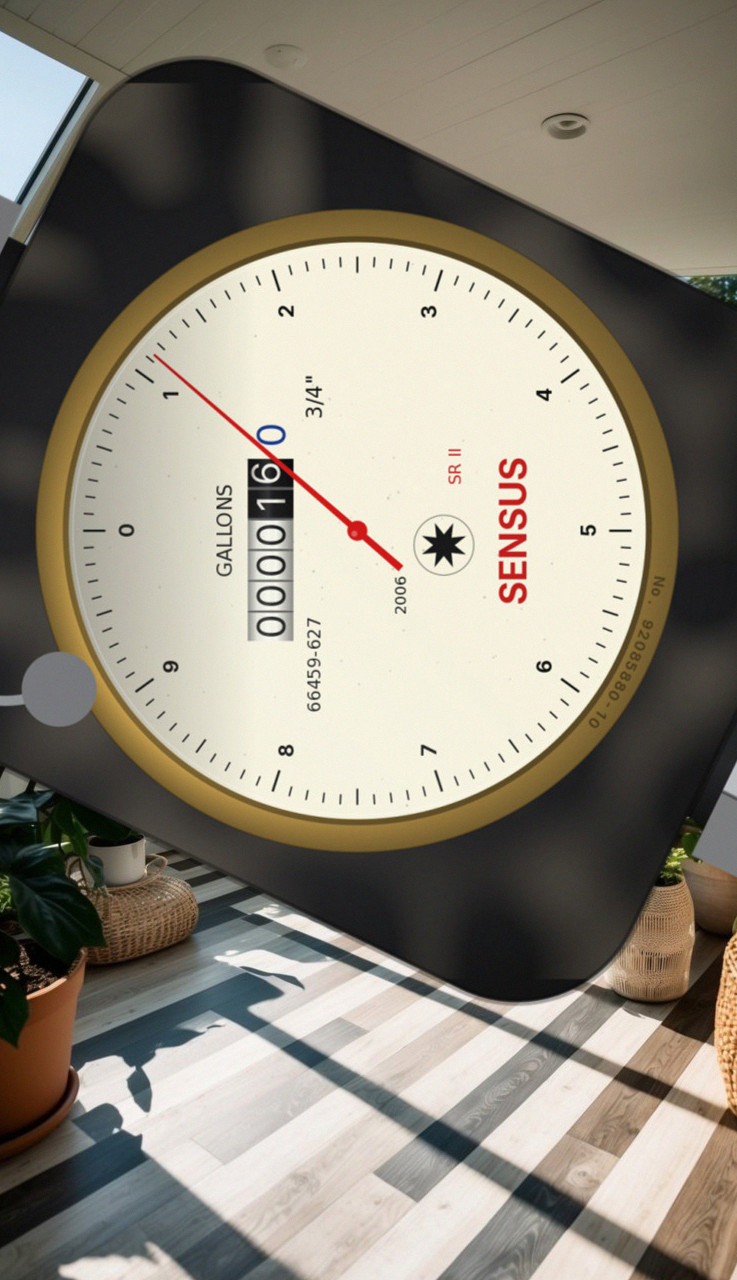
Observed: 161.1 gal
